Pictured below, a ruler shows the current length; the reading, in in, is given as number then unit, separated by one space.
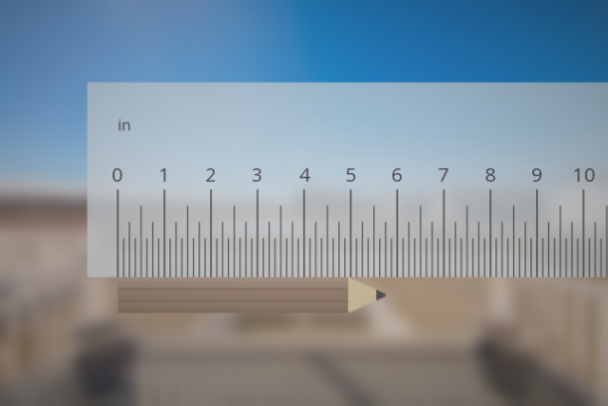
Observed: 5.75 in
